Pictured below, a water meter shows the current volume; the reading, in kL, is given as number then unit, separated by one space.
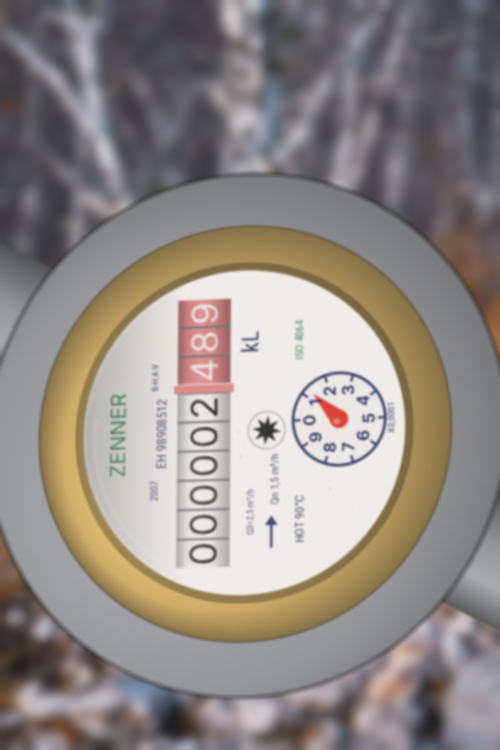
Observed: 2.4891 kL
